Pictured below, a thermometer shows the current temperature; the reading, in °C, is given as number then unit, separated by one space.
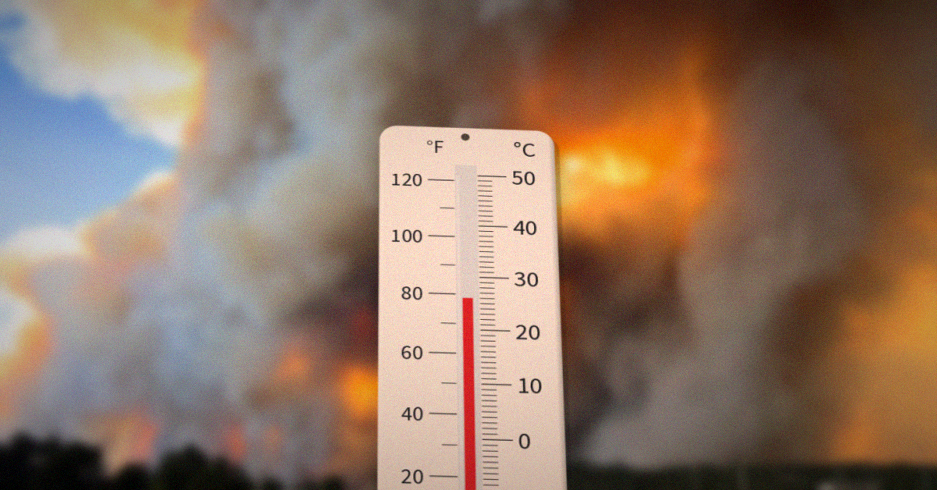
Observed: 26 °C
